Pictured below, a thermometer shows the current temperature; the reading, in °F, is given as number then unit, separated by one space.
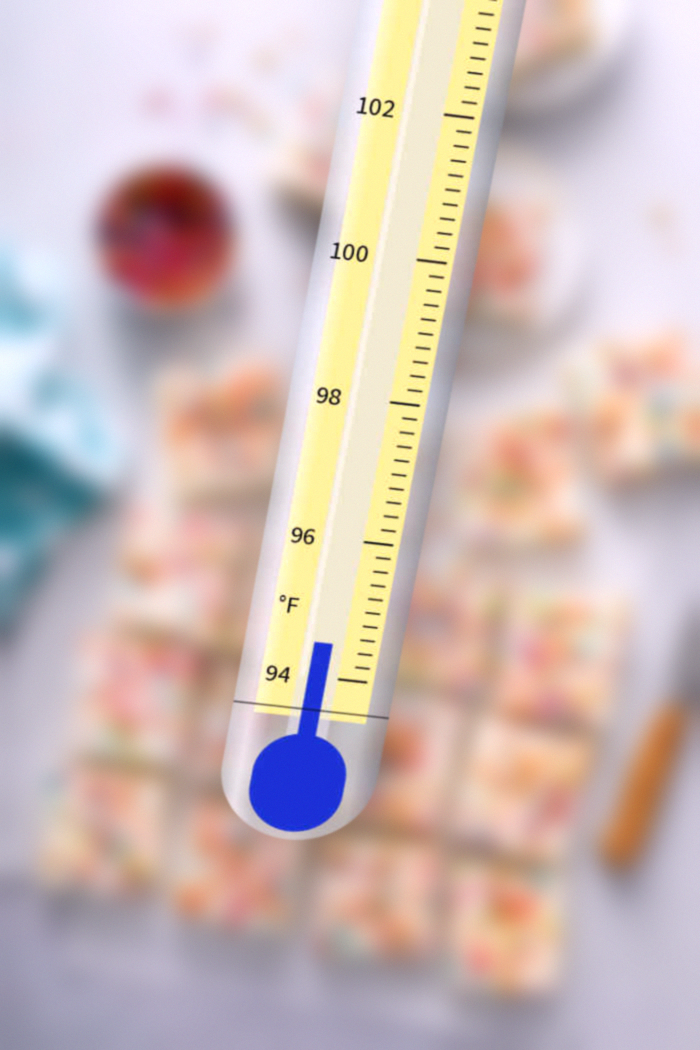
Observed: 94.5 °F
